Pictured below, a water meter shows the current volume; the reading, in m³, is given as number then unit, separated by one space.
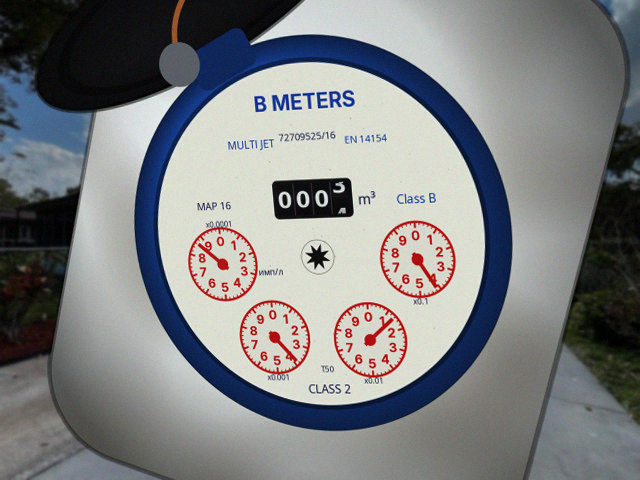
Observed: 3.4138 m³
